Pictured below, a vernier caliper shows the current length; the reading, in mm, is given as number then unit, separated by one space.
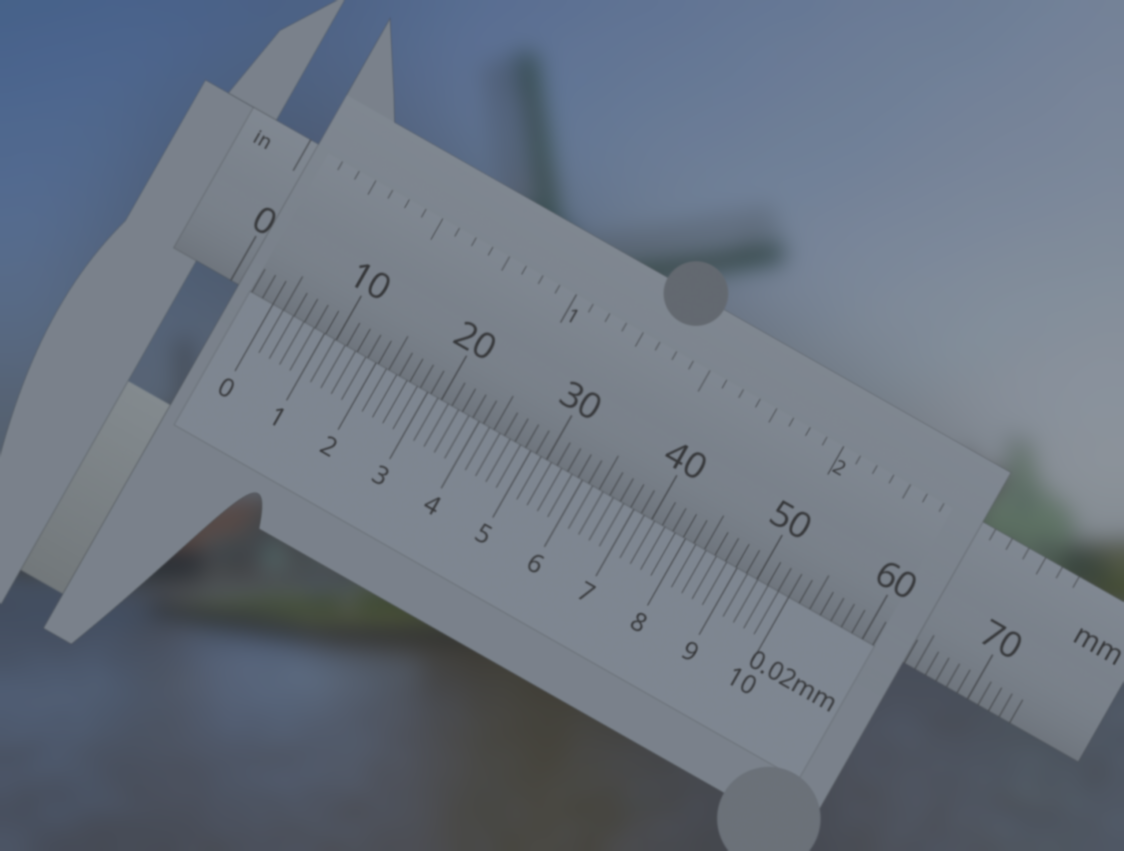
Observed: 4.0 mm
